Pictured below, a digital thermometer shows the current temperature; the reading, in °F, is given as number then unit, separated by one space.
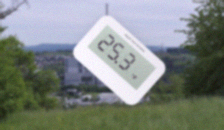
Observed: 25.3 °F
